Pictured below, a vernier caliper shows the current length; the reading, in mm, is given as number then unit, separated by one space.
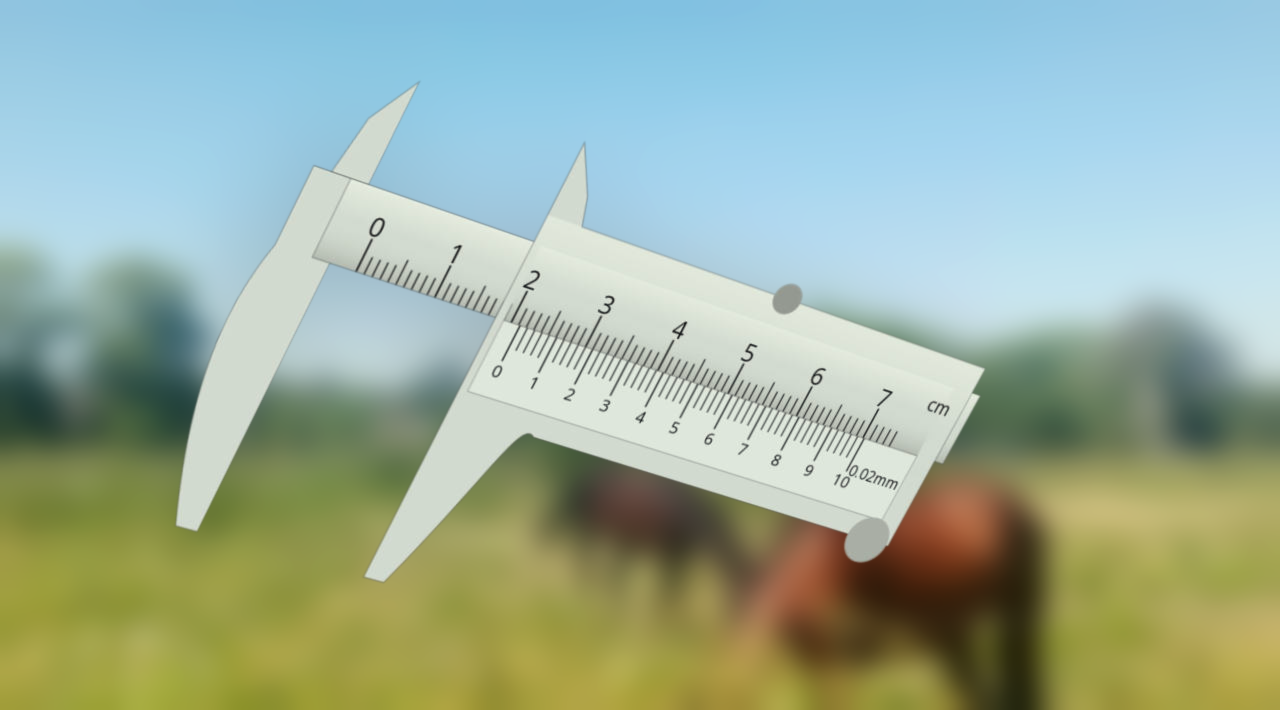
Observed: 21.2 mm
